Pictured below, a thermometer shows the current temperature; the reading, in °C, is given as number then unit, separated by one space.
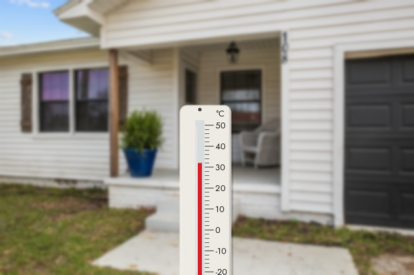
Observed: 32 °C
